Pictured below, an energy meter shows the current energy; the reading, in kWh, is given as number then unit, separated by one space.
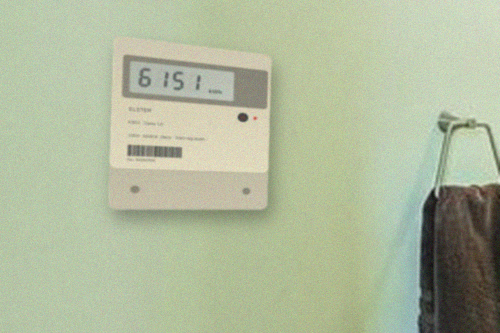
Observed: 6151 kWh
